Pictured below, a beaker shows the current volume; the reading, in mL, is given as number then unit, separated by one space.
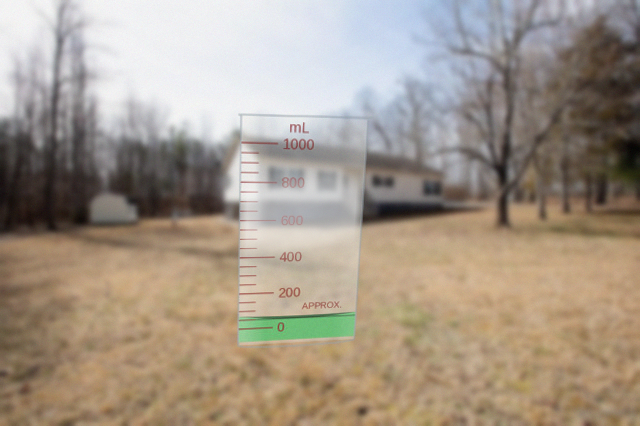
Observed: 50 mL
